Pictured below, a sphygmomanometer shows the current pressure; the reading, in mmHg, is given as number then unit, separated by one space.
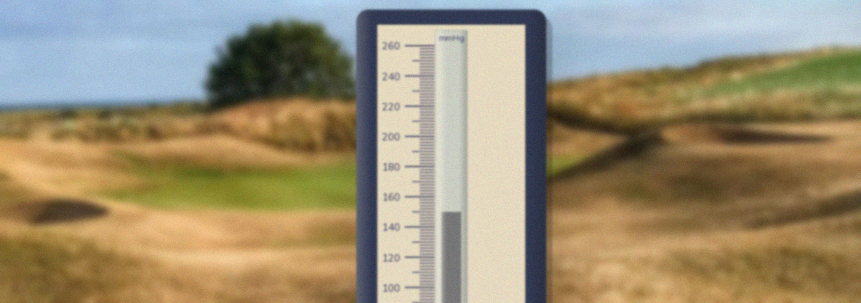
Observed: 150 mmHg
